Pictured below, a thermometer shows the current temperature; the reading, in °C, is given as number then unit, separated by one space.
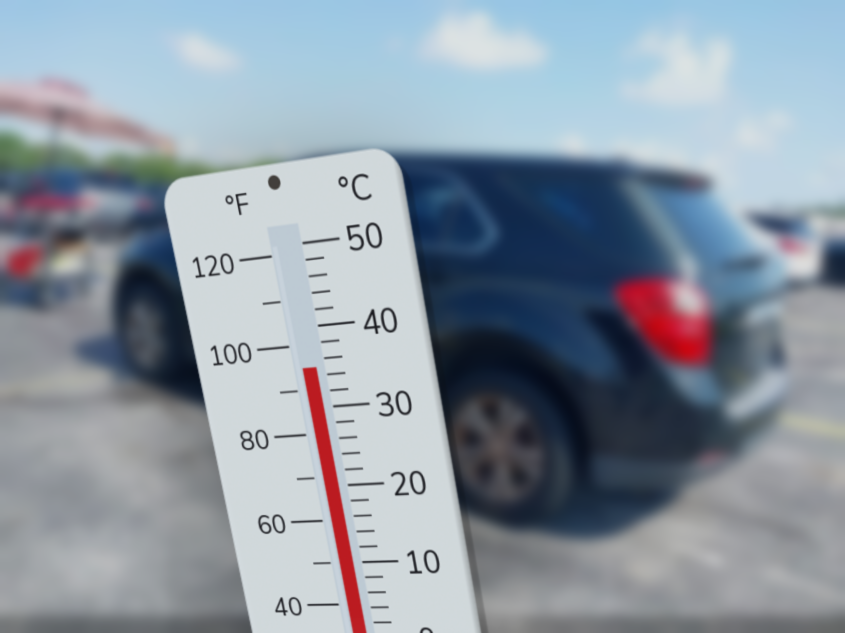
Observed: 35 °C
